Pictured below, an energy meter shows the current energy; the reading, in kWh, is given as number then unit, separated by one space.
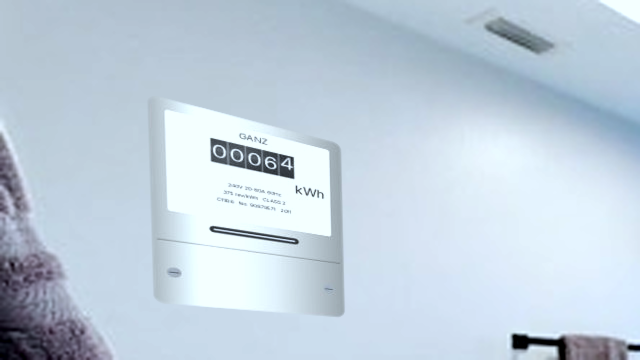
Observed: 64 kWh
